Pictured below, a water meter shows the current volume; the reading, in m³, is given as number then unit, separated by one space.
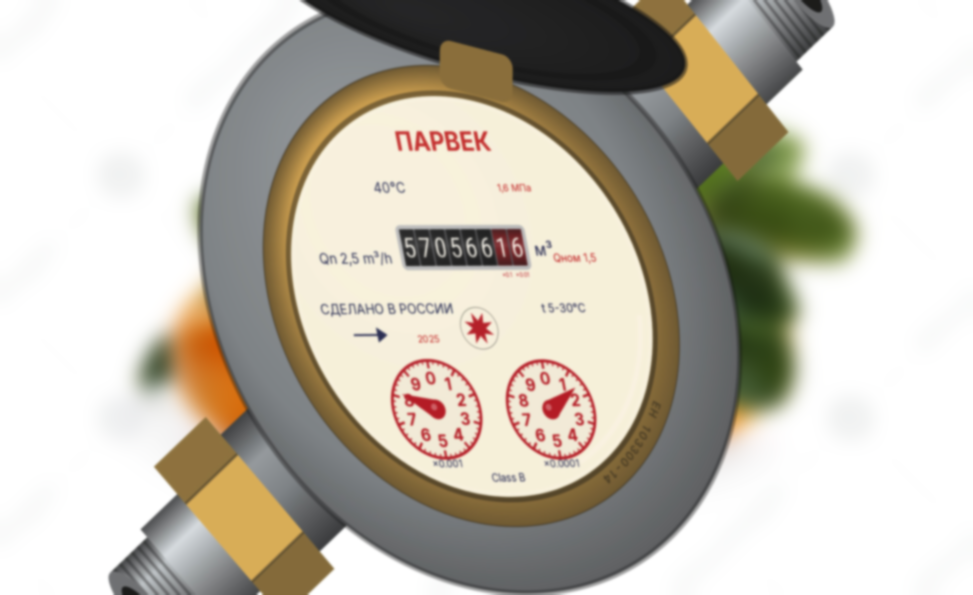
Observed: 570566.1681 m³
